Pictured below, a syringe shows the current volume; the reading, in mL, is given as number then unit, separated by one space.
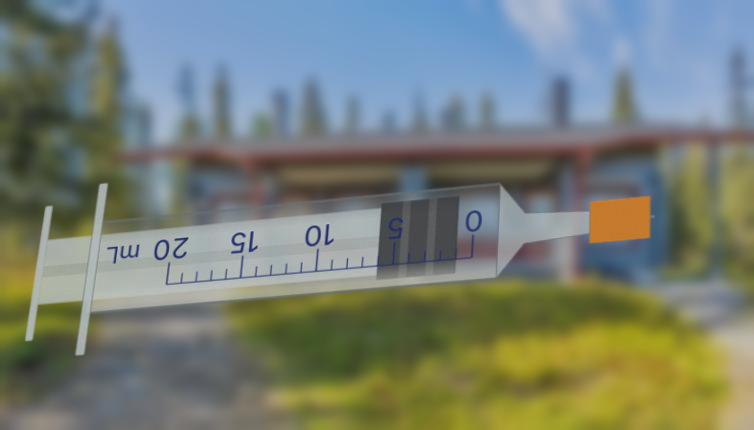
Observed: 1 mL
